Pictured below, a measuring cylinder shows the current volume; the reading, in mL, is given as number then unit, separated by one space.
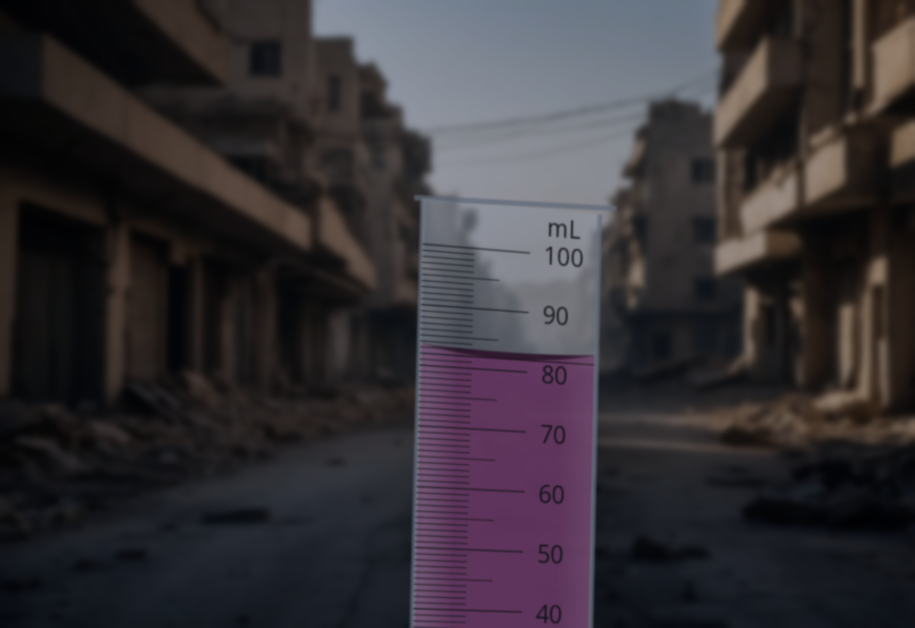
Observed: 82 mL
